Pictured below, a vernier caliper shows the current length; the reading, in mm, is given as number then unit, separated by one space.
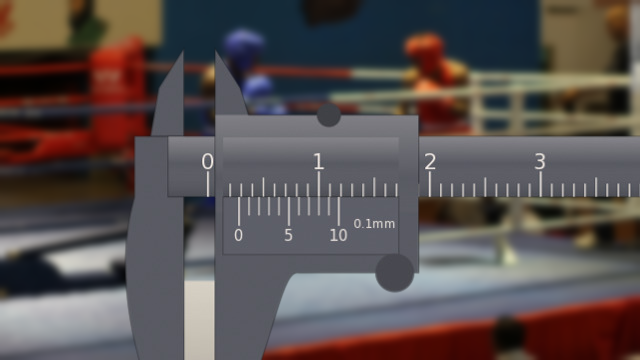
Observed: 2.8 mm
